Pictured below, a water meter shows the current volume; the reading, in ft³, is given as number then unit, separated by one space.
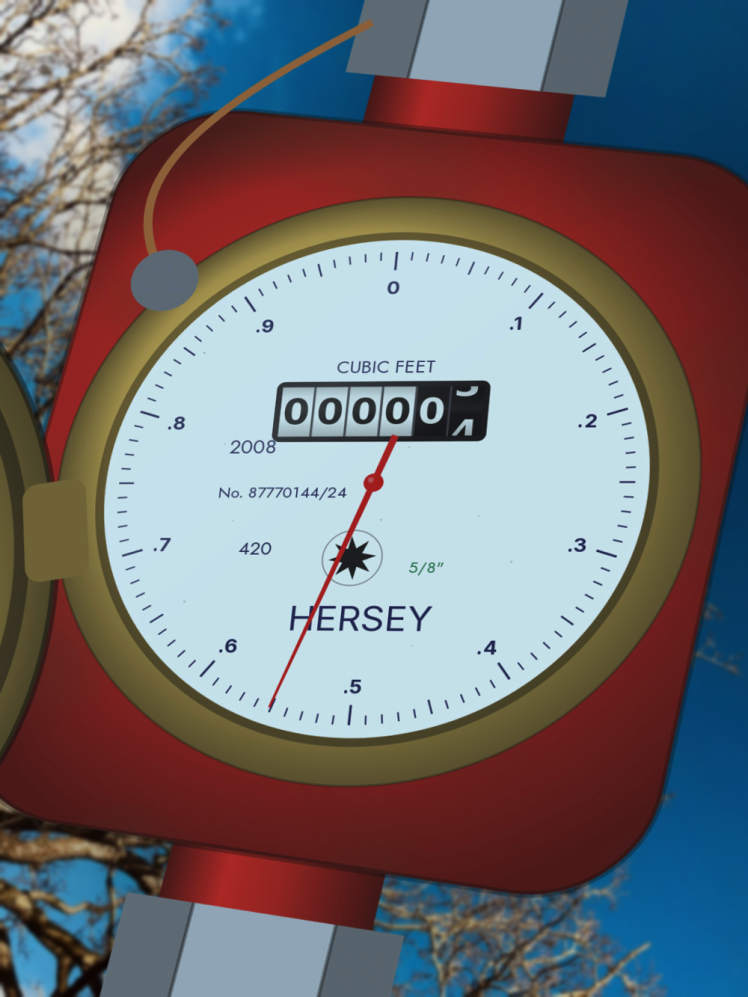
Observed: 3.55 ft³
